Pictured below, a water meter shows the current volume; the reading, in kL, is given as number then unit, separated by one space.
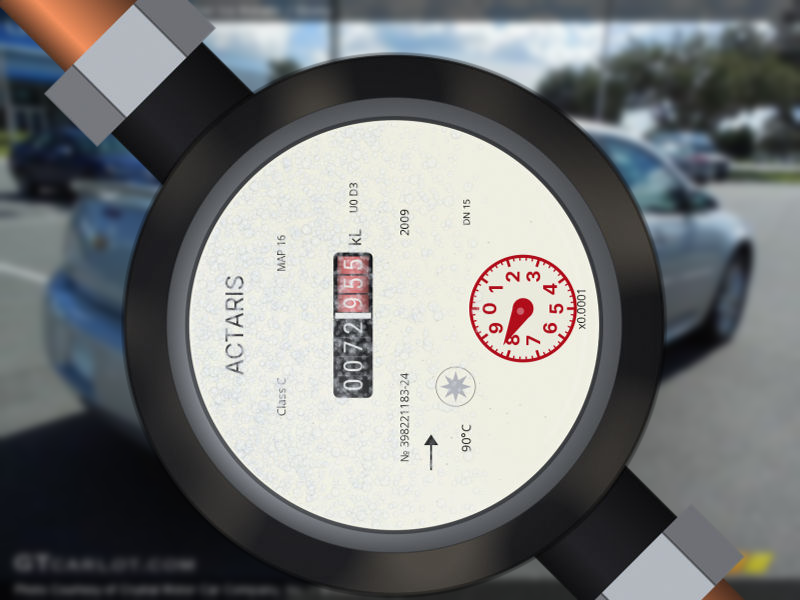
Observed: 72.9558 kL
